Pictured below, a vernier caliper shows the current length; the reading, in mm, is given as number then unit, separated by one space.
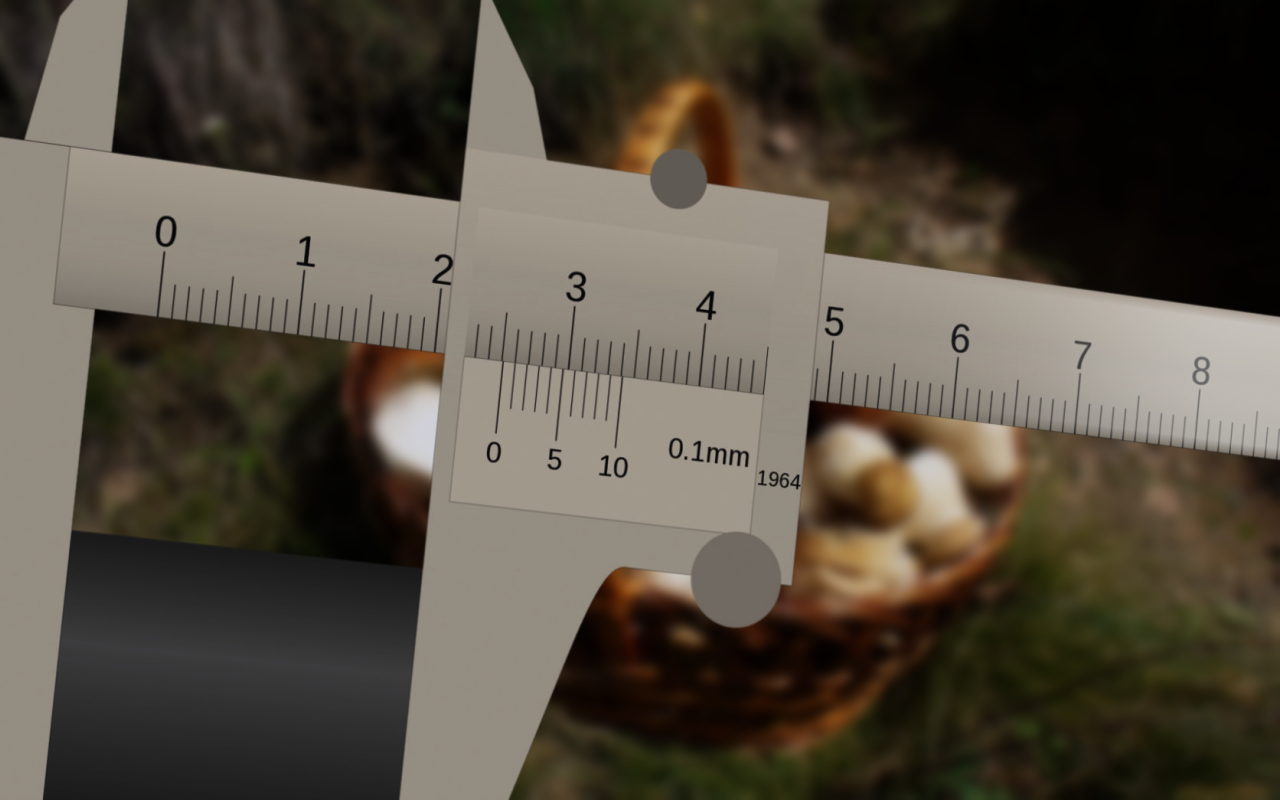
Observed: 25.1 mm
